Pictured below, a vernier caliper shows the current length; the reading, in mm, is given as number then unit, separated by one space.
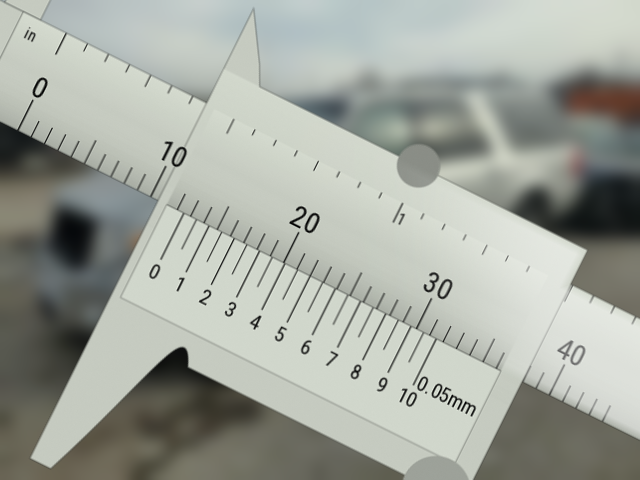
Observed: 12.5 mm
